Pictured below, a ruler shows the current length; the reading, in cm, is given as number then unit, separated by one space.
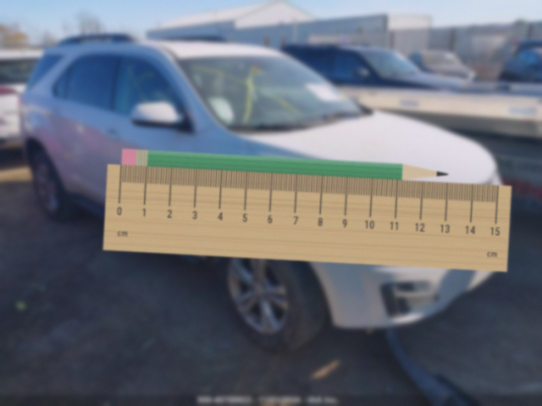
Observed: 13 cm
